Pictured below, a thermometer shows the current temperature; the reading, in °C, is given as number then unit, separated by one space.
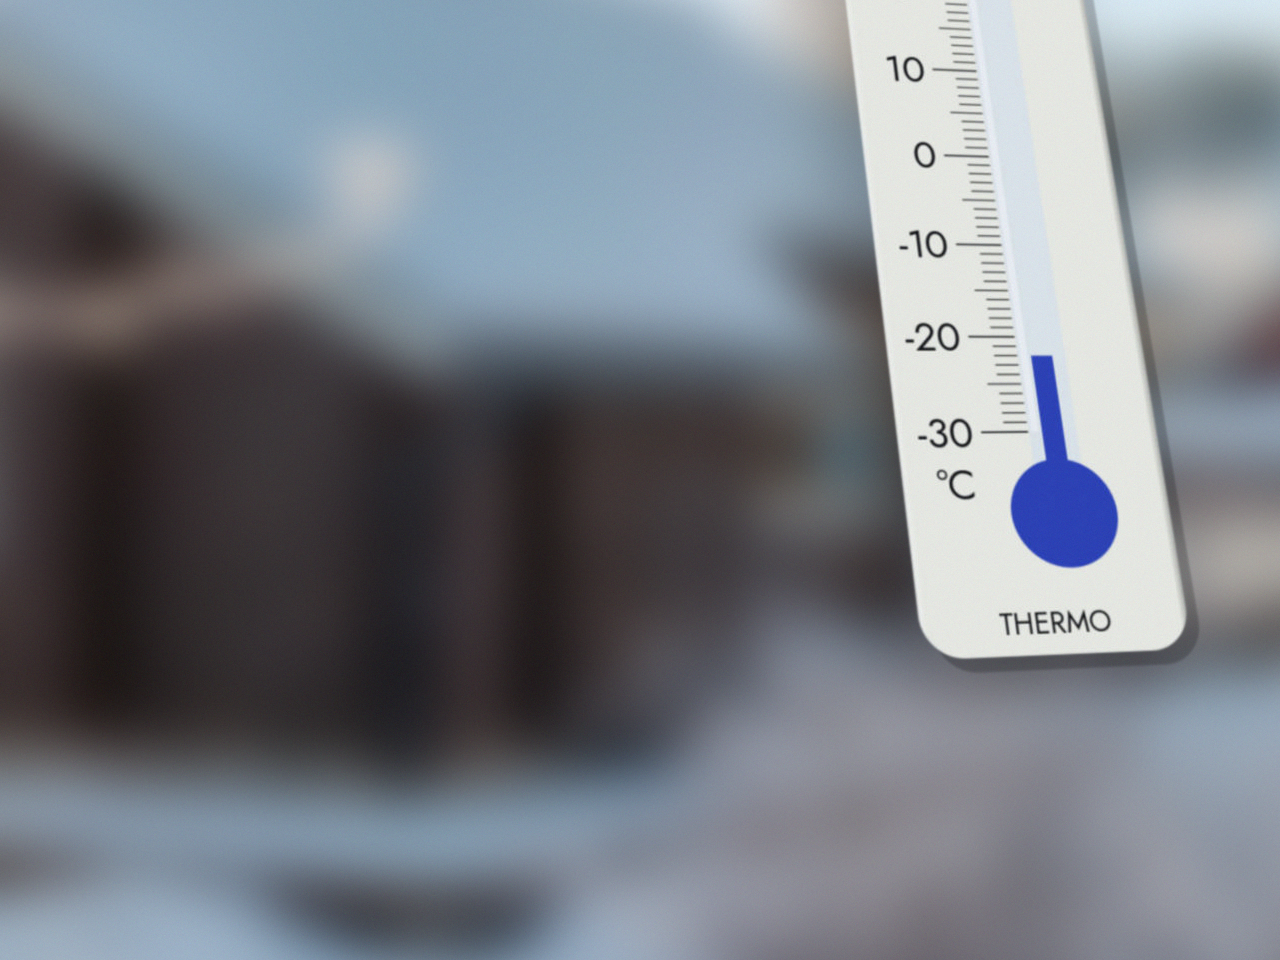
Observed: -22 °C
